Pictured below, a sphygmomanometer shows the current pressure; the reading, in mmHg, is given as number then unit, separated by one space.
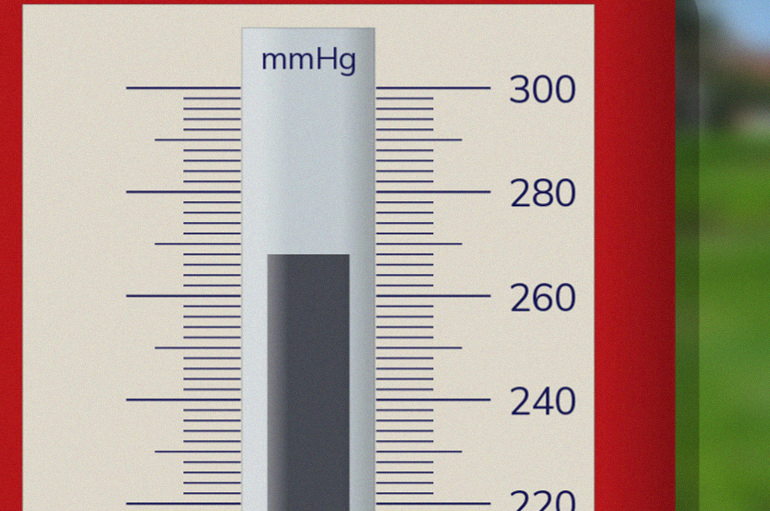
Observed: 268 mmHg
